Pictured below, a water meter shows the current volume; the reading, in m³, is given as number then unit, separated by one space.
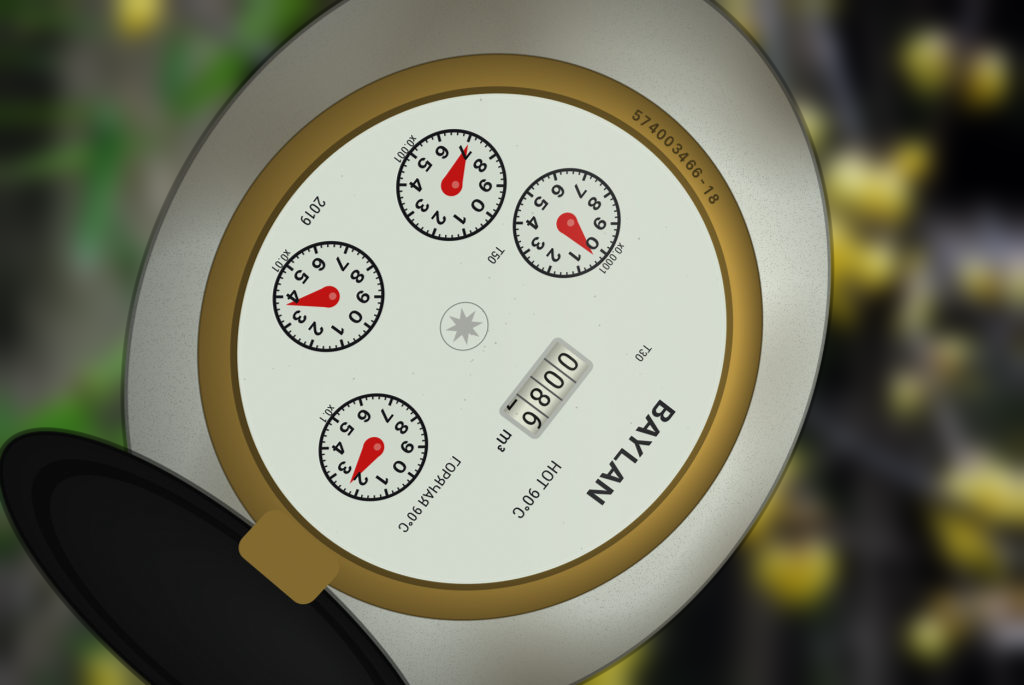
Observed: 86.2370 m³
